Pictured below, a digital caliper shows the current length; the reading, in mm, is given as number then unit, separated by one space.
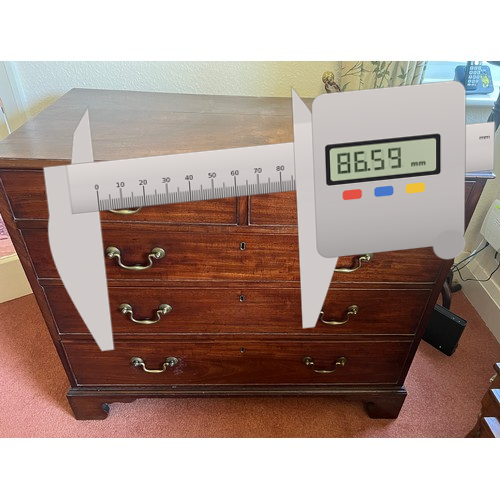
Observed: 86.59 mm
